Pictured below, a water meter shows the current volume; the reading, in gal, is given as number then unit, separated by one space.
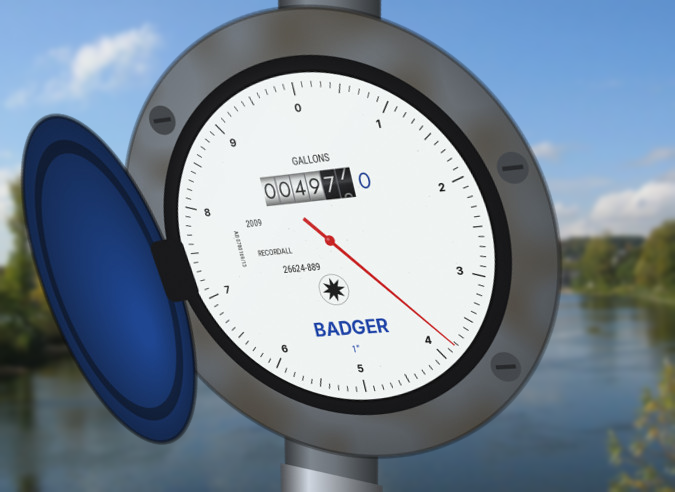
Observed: 49773.8 gal
